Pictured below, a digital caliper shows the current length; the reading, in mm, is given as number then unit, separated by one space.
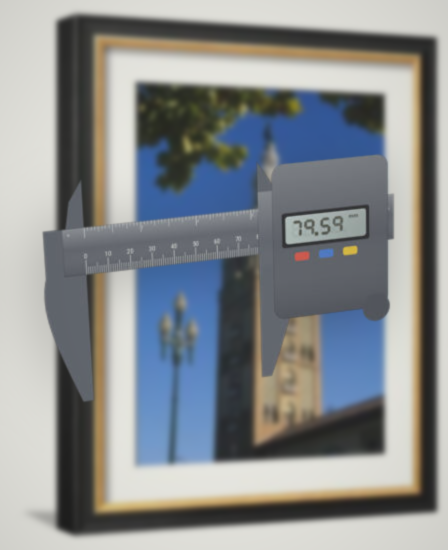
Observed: 79.59 mm
